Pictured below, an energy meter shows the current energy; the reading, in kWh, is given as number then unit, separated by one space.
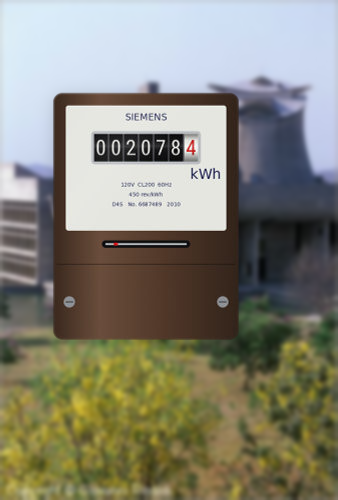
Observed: 2078.4 kWh
